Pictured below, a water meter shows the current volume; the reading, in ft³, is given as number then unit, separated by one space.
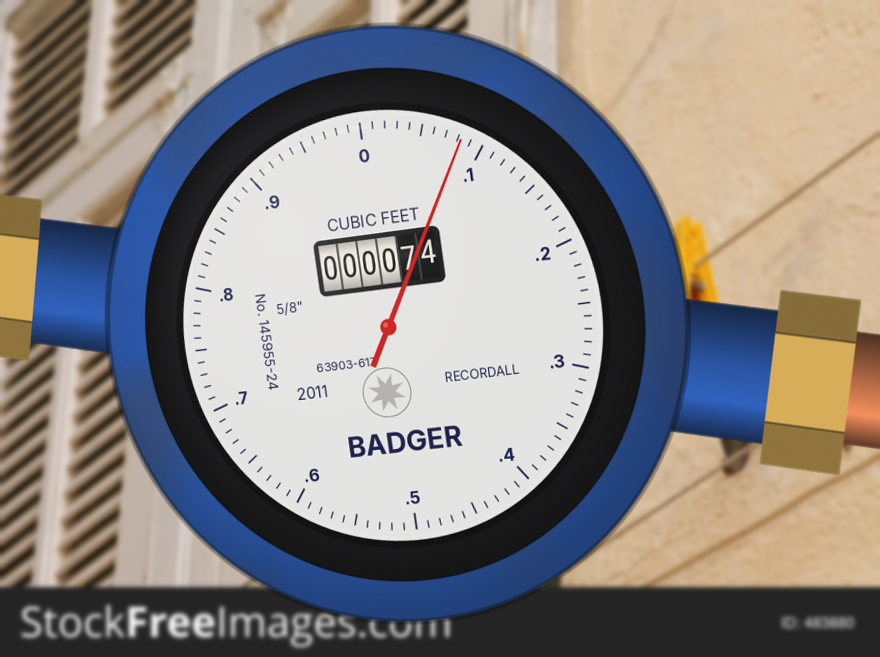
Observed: 74.08 ft³
